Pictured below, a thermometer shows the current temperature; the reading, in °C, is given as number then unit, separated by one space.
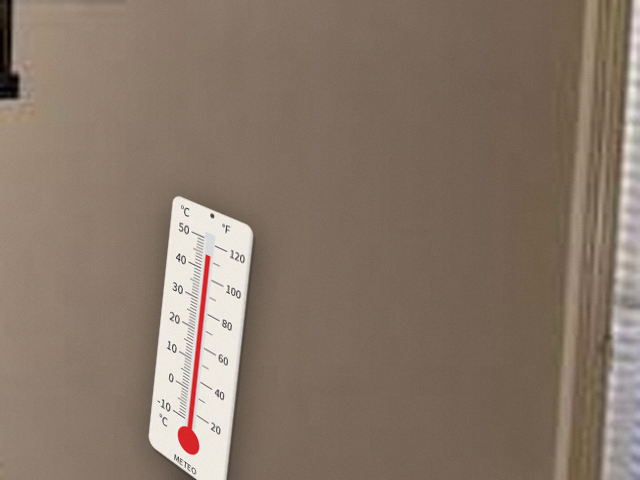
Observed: 45 °C
